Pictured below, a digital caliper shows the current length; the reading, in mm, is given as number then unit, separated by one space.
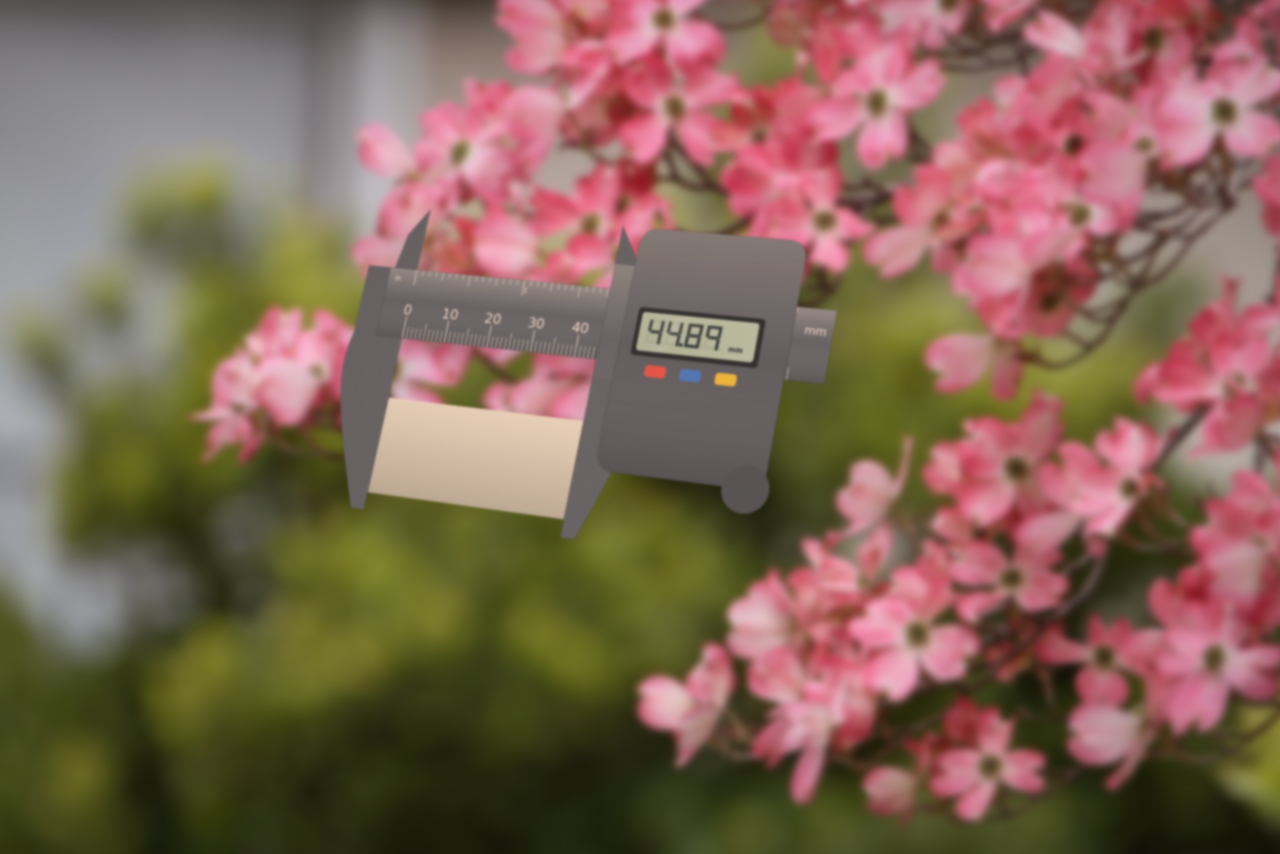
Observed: 44.89 mm
